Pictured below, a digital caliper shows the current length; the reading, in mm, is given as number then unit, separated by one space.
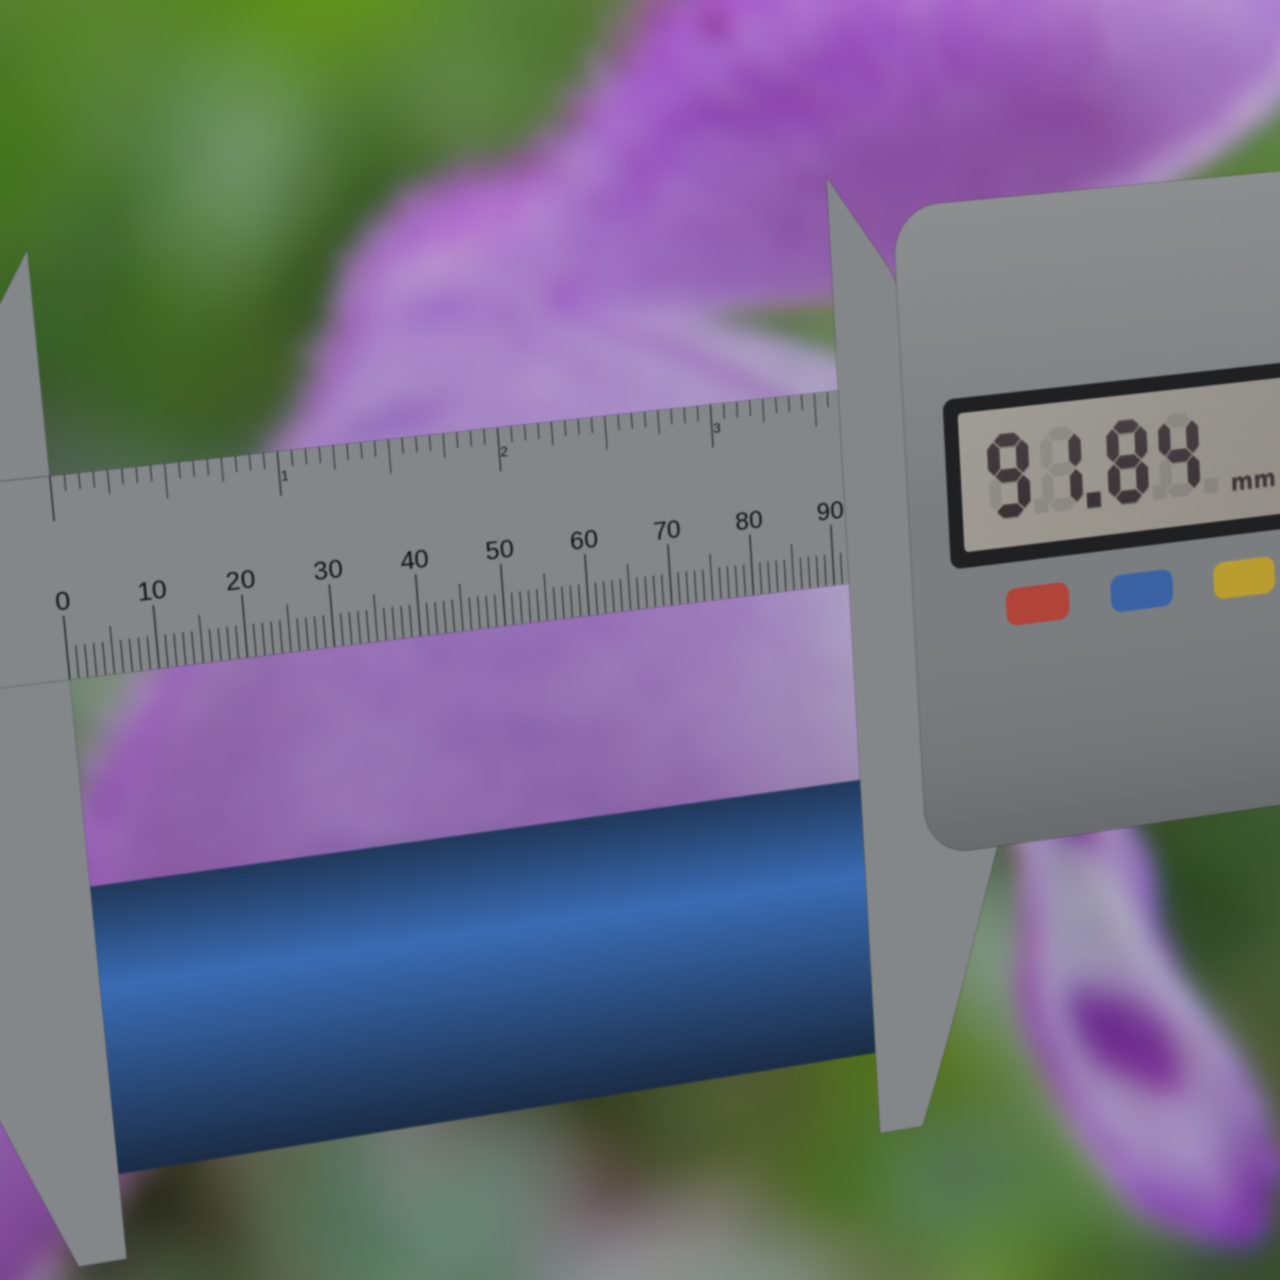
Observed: 91.84 mm
